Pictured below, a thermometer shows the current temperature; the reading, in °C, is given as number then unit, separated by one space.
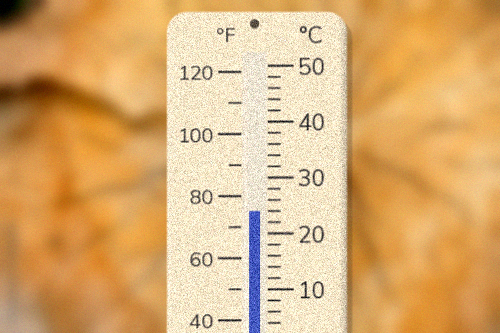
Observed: 24 °C
